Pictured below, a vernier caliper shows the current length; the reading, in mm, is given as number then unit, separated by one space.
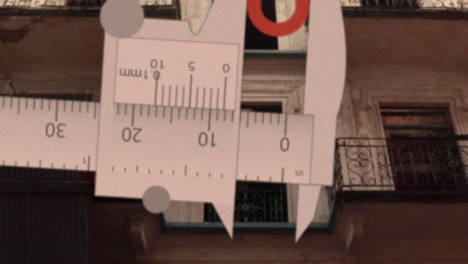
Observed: 8.2 mm
